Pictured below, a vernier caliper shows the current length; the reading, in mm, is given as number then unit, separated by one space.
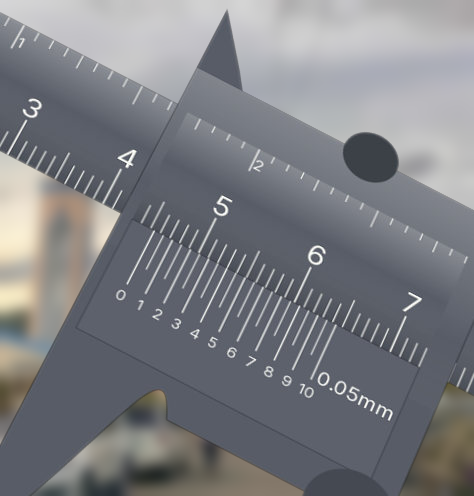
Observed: 45.4 mm
